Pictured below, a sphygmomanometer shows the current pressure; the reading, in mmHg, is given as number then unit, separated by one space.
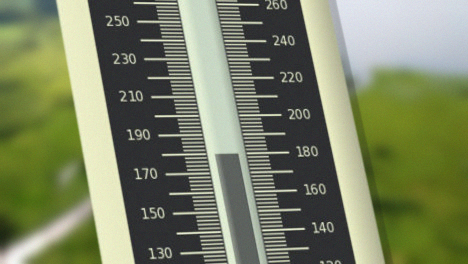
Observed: 180 mmHg
